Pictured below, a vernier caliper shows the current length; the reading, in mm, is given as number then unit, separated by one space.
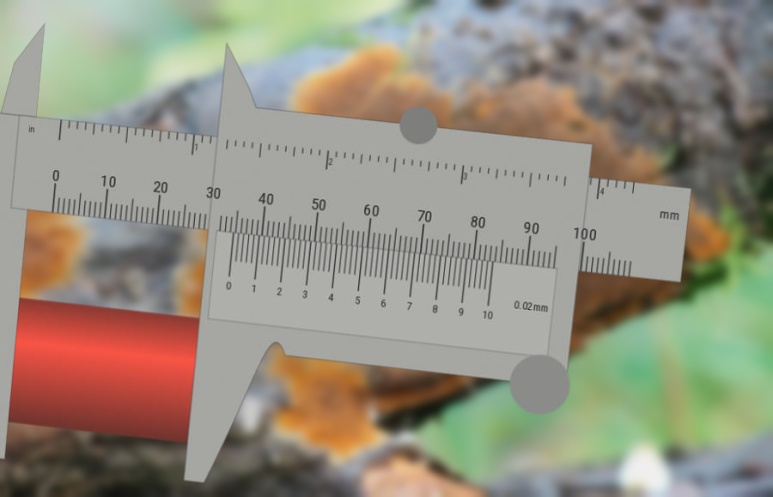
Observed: 34.6 mm
